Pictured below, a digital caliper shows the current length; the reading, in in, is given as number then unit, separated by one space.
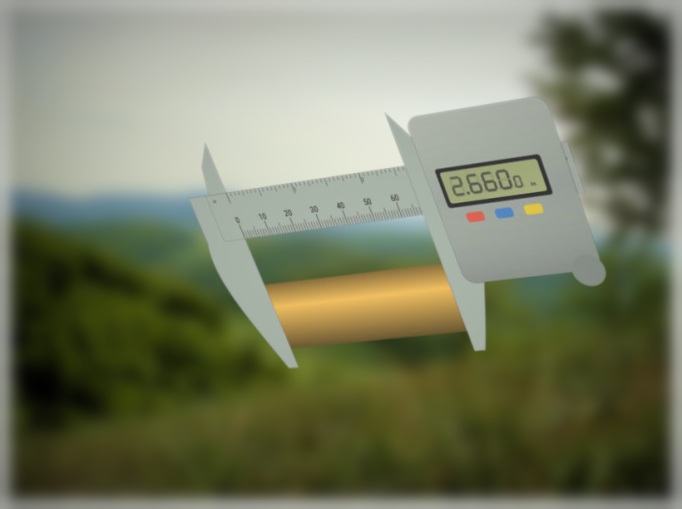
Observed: 2.6600 in
